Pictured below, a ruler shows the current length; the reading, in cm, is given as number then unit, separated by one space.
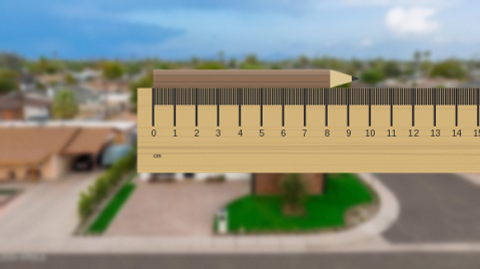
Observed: 9.5 cm
